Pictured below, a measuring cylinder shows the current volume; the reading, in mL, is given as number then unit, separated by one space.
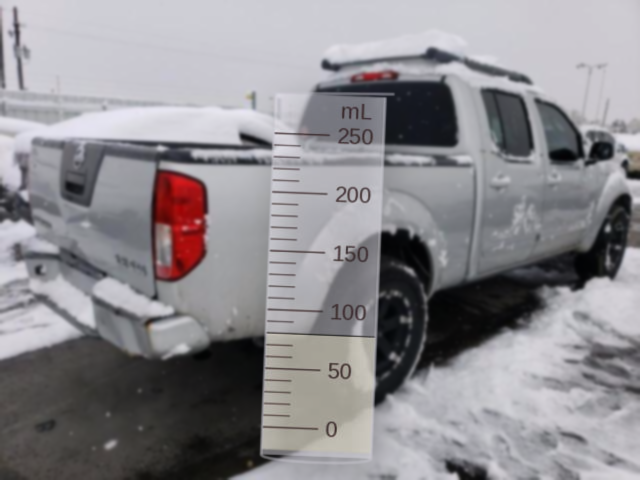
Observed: 80 mL
